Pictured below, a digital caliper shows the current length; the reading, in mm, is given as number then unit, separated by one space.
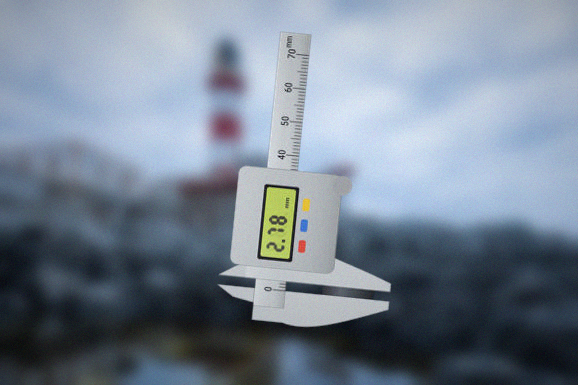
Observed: 2.78 mm
